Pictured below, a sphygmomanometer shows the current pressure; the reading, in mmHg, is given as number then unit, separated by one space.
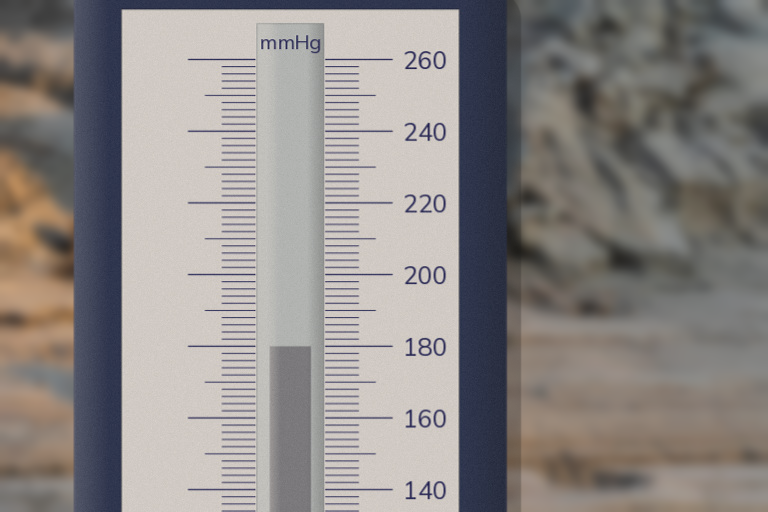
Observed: 180 mmHg
